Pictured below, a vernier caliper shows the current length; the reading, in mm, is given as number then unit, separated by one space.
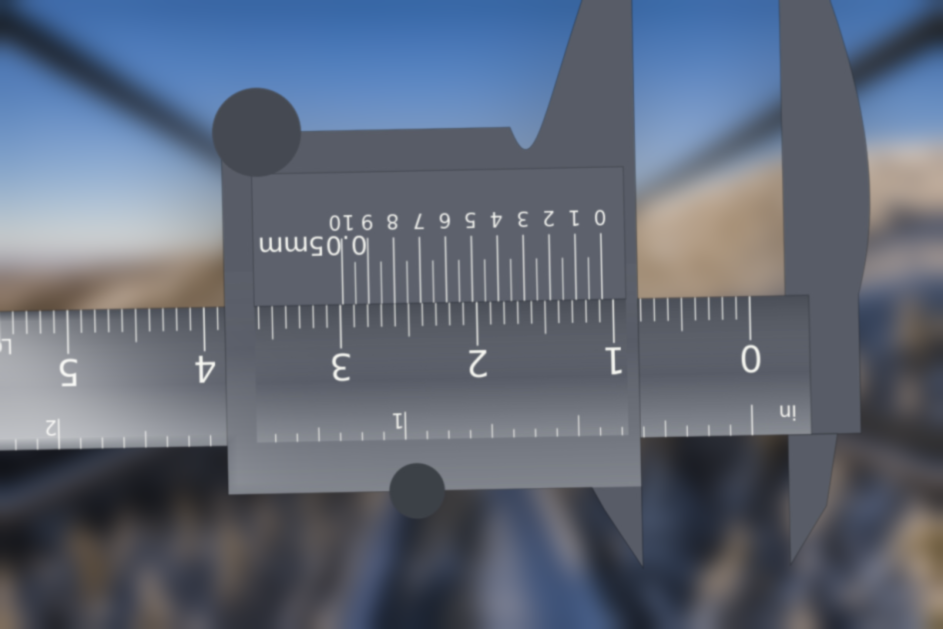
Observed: 10.8 mm
